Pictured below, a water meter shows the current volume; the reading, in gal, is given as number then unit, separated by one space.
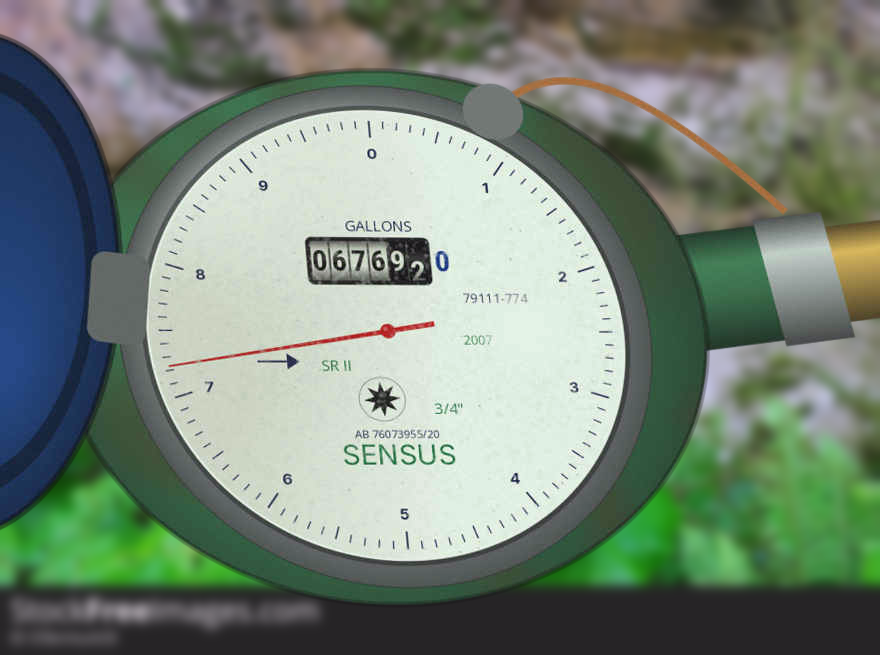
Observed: 676917.2 gal
